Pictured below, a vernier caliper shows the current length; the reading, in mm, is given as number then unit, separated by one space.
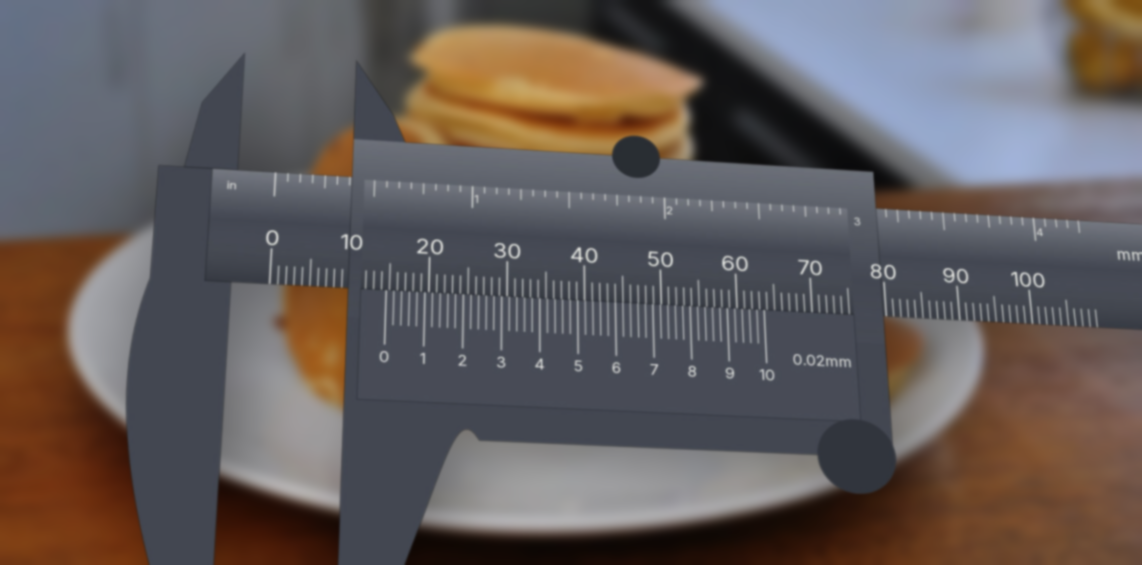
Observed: 14.6 mm
